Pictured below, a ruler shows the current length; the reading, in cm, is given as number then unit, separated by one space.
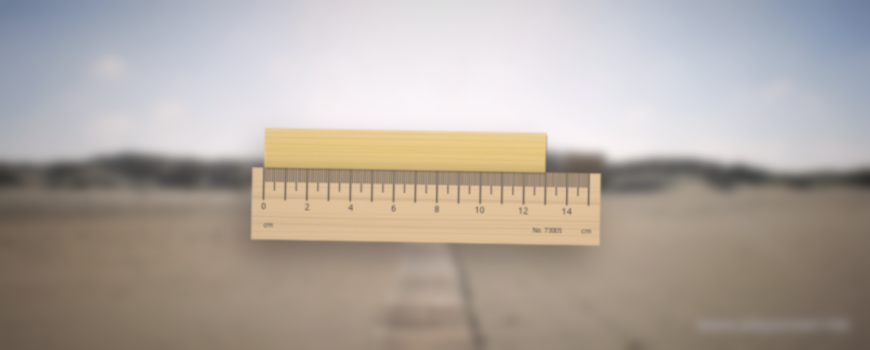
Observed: 13 cm
